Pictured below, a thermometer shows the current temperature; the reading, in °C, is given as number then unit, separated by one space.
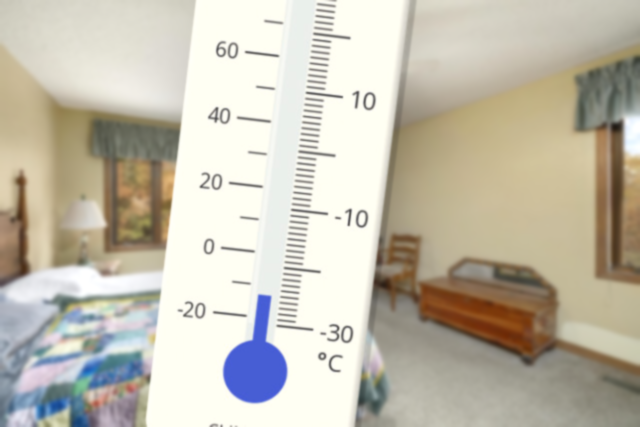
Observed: -25 °C
